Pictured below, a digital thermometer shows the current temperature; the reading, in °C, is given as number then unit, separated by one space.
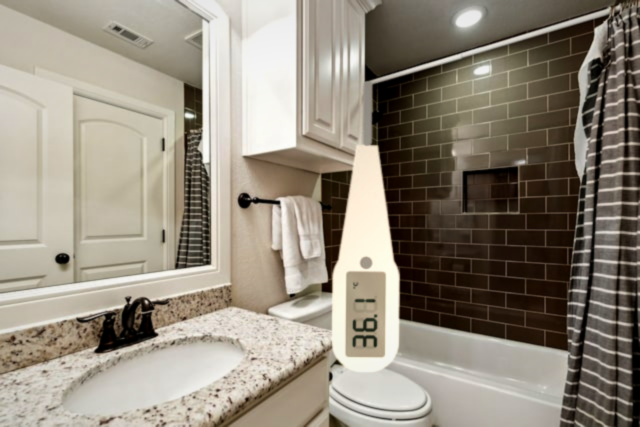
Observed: 36.1 °C
